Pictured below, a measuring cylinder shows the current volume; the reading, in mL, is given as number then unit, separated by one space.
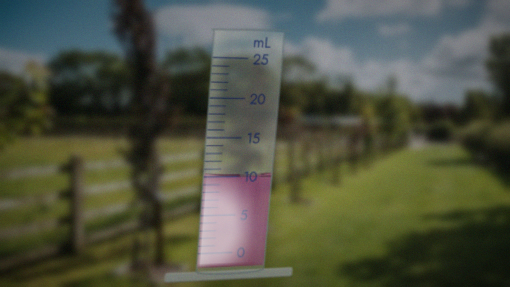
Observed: 10 mL
